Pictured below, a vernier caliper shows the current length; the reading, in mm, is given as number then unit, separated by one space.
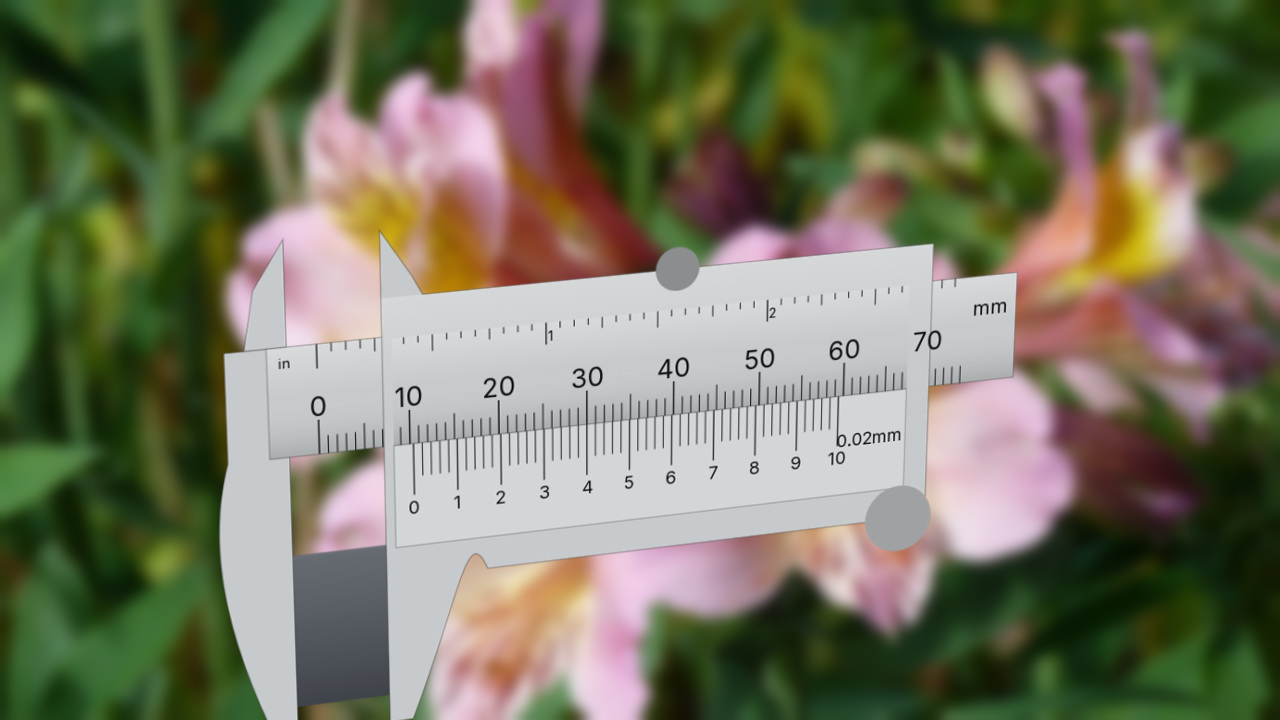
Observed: 10.4 mm
